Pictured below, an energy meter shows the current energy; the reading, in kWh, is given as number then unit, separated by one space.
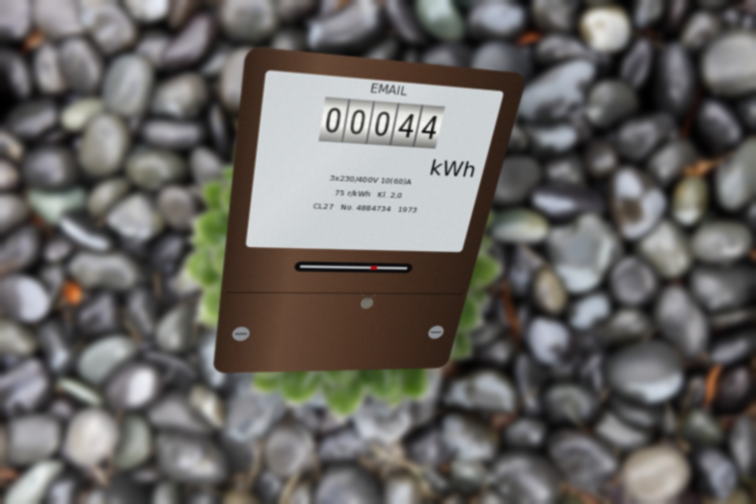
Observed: 44 kWh
